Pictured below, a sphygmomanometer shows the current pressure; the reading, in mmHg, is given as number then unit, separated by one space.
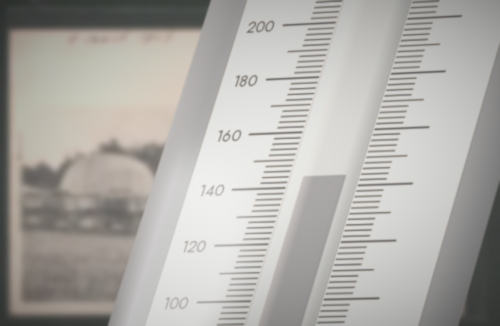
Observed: 144 mmHg
